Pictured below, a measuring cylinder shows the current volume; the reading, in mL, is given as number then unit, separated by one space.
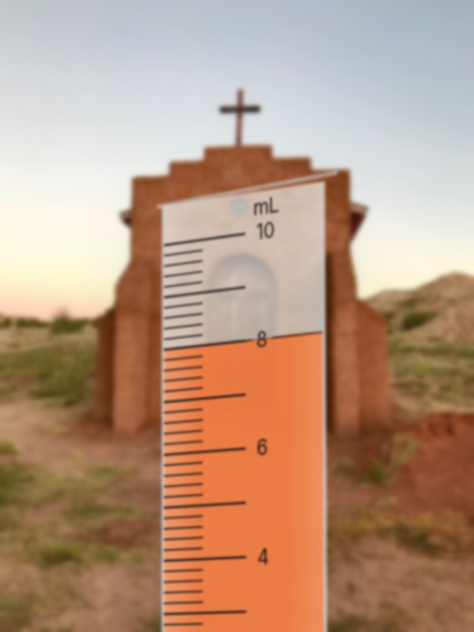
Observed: 8 mL
